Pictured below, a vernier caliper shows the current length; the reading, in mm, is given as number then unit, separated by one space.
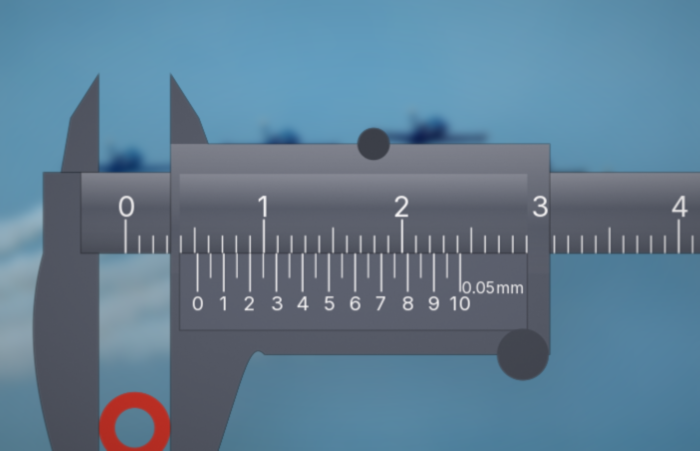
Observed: 5.2 mm
